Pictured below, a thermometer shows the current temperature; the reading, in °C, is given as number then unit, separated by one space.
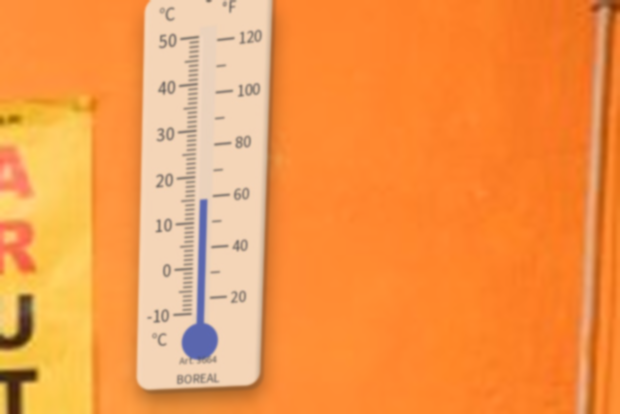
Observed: 15 °C
